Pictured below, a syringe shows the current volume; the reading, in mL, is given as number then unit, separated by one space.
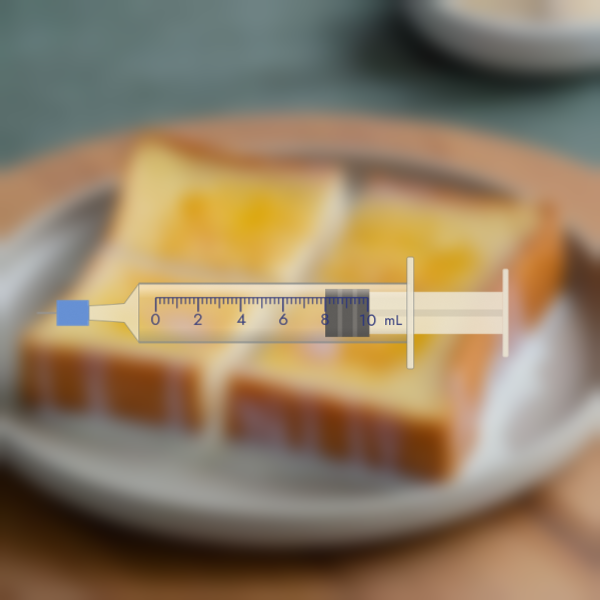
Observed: 8 mL
